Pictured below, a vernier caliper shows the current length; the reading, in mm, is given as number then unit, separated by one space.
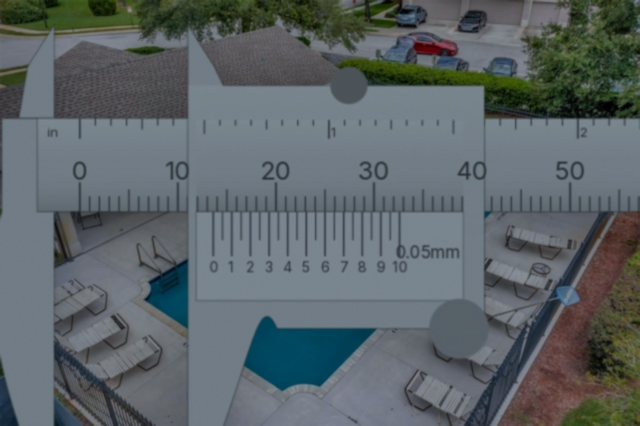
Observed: 13.6 mm
